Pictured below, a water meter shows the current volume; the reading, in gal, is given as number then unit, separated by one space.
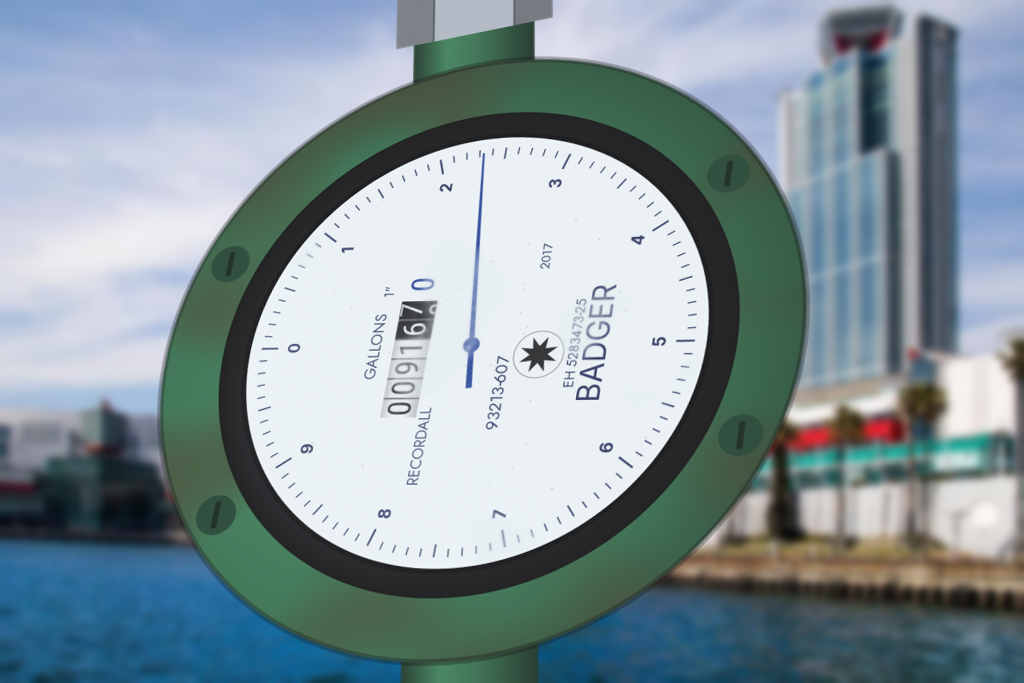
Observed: 91672.3 gal
